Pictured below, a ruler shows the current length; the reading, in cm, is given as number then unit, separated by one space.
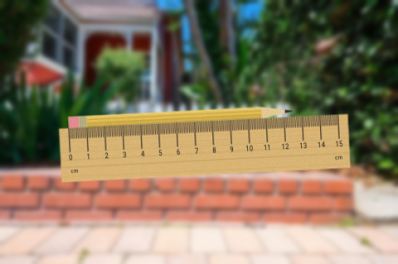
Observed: 12.5 cm
